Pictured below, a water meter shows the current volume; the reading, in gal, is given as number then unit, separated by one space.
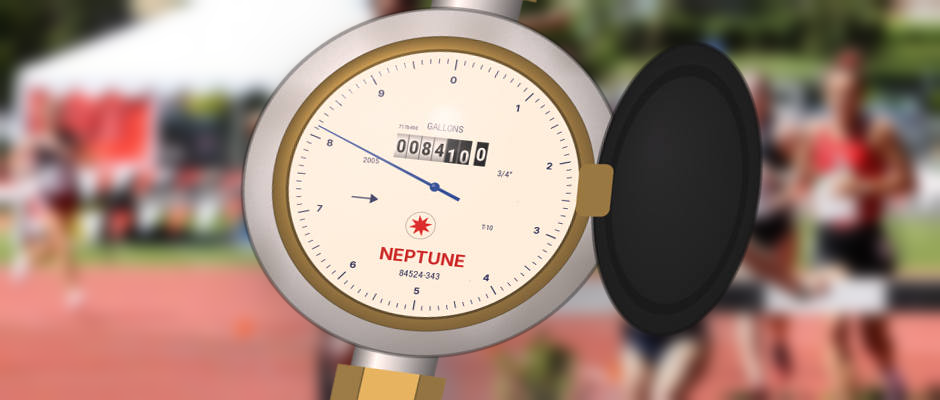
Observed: 84098.1 gal
